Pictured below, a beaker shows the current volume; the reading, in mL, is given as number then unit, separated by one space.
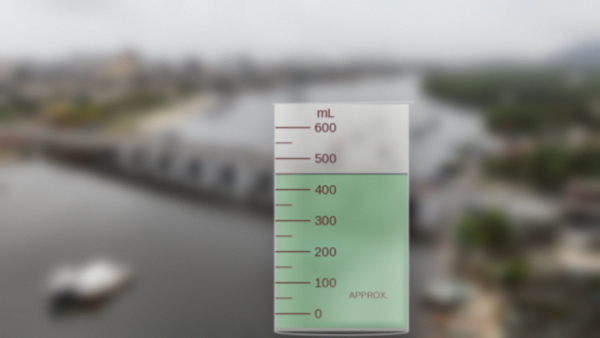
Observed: 450 mL
